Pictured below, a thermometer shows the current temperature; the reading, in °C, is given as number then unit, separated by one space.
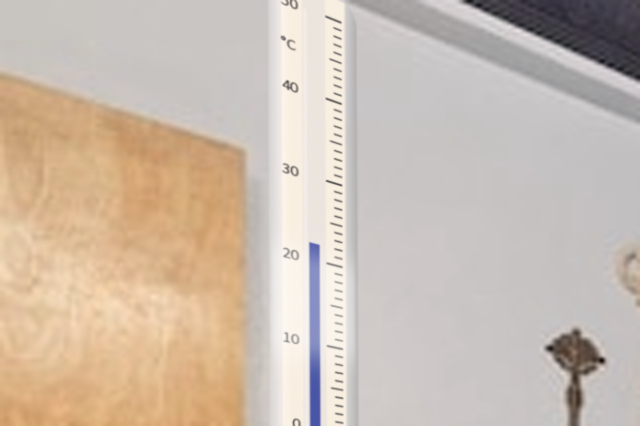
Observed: 22 °C
